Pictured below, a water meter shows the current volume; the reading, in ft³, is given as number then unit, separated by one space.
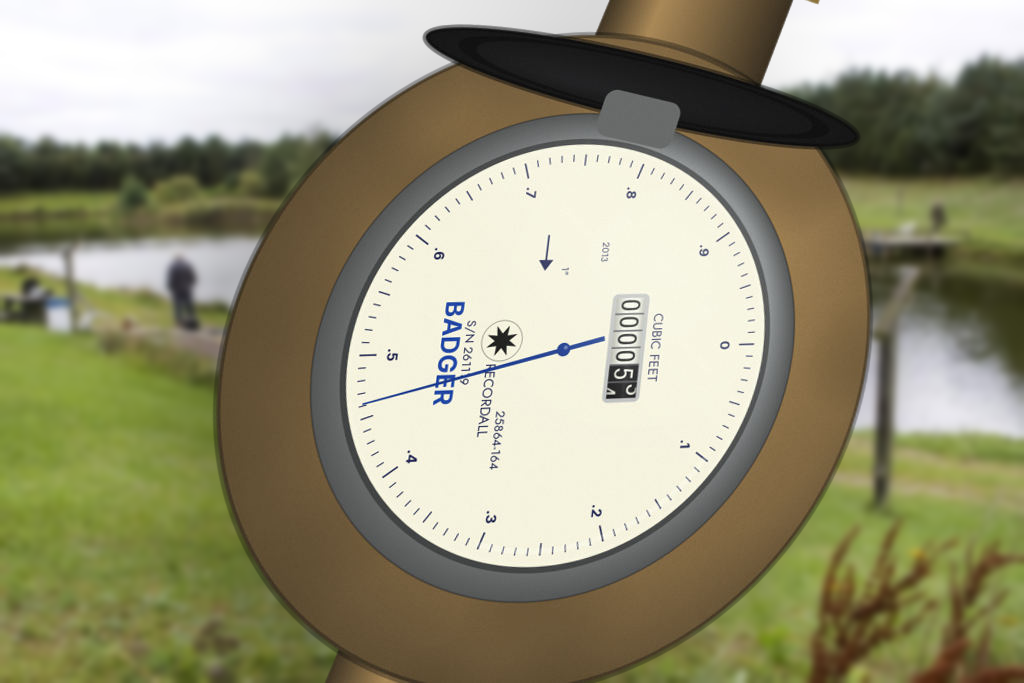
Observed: 53.46 ft³
